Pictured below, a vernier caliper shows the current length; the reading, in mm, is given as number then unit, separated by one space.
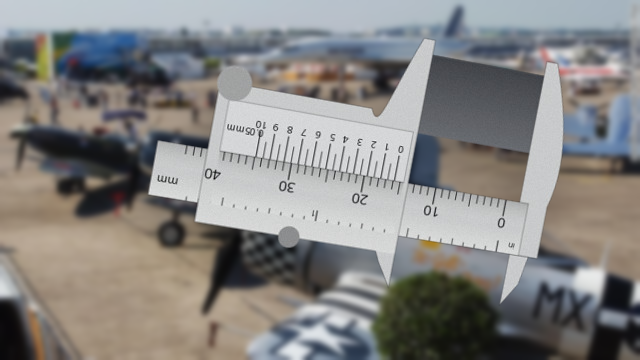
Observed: 15.8 mm
